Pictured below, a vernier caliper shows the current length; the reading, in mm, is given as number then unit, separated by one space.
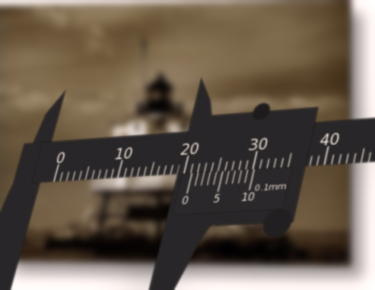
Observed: 21.2 mm
